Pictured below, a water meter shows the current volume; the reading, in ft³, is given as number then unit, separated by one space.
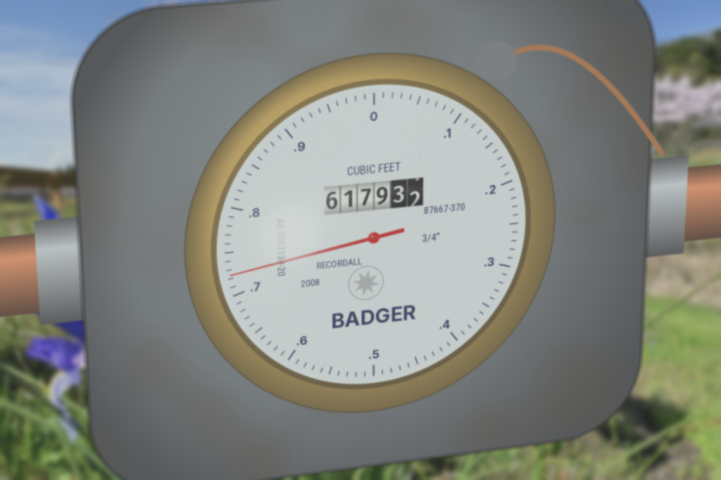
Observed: 617931.72 ft³
